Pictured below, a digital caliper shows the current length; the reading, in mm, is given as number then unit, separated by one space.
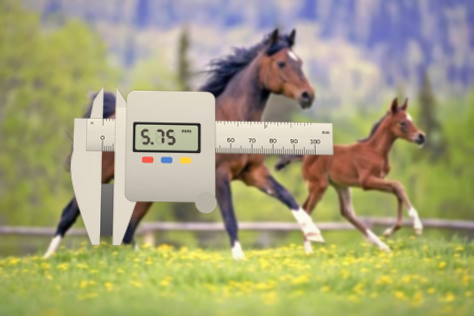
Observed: 5.75 mm
